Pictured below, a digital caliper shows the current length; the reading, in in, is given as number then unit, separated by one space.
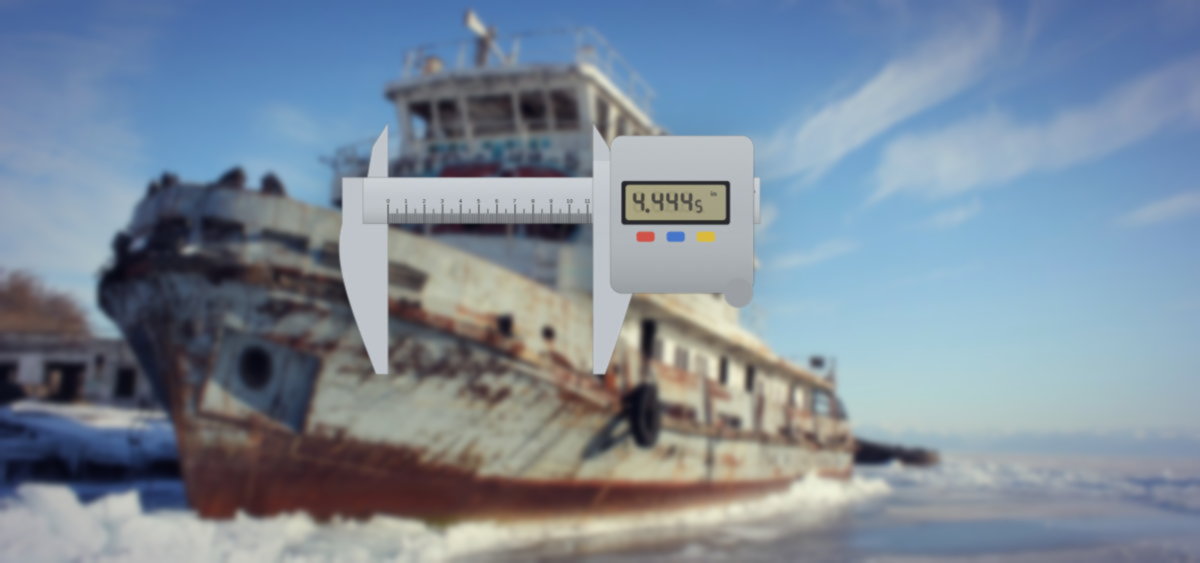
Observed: 4.4445 in
